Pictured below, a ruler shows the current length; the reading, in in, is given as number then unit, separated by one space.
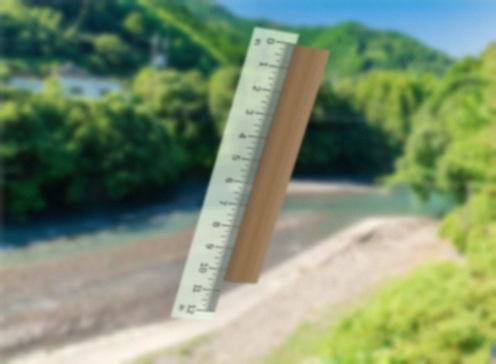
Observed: 10.5 in
